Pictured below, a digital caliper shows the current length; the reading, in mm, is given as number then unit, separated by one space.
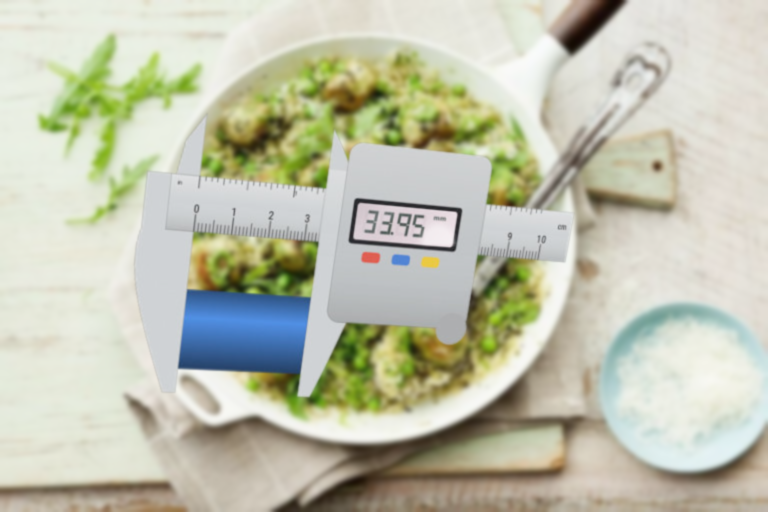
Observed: 33.95 mm
